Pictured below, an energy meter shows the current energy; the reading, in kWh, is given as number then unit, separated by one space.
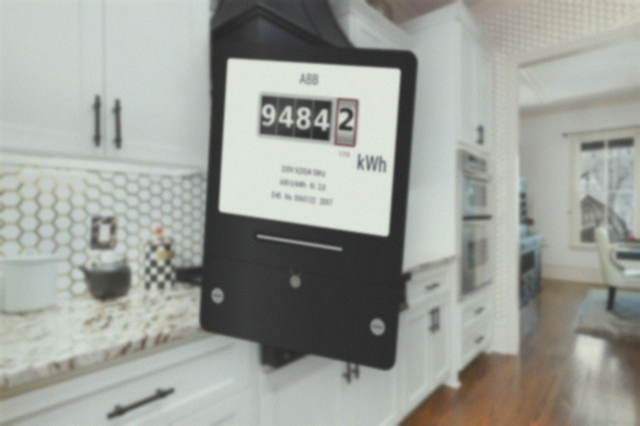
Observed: 9484.2 kWh
